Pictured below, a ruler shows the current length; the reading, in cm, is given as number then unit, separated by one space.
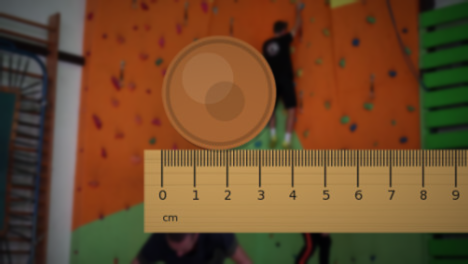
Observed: 3.5 cm
